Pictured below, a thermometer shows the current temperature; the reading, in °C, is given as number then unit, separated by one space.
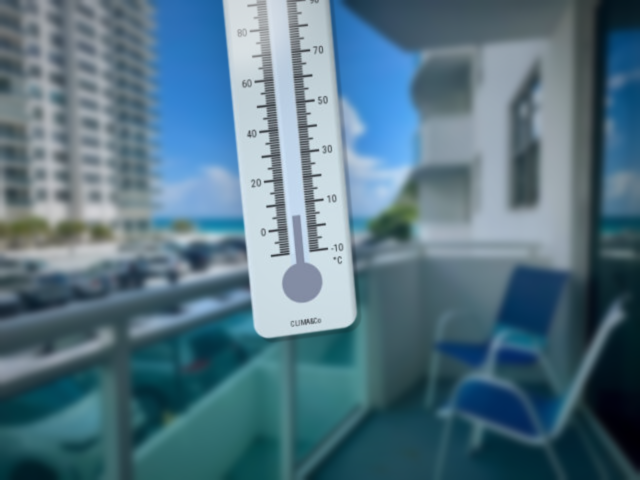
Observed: 5 °C
